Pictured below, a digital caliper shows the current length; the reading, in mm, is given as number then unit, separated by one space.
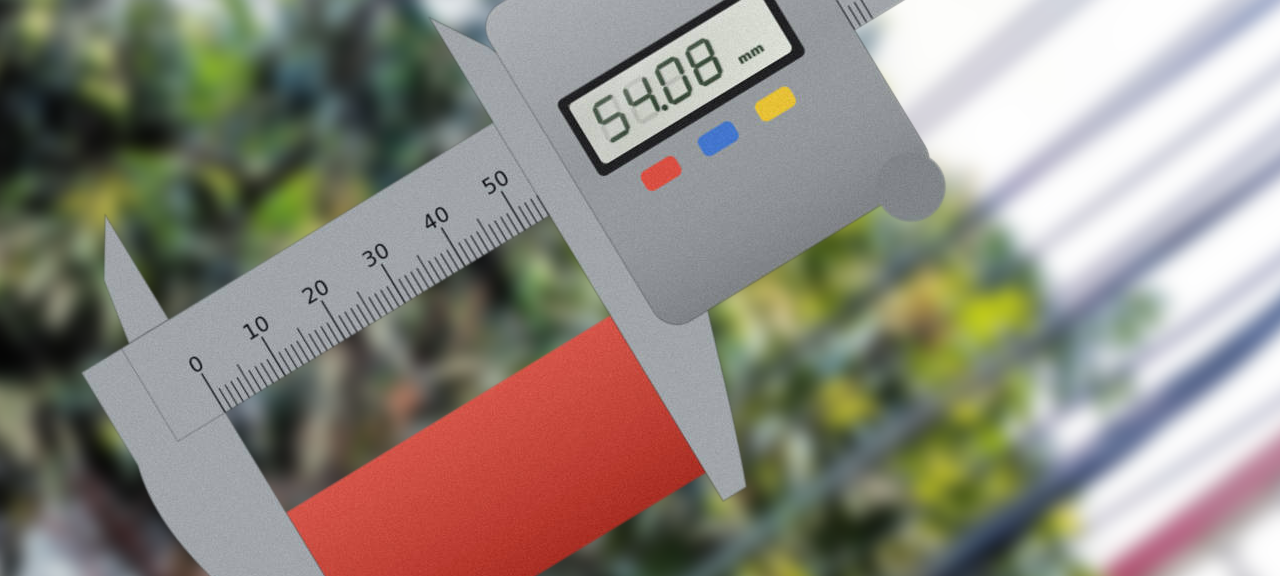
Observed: 54.08 mm
